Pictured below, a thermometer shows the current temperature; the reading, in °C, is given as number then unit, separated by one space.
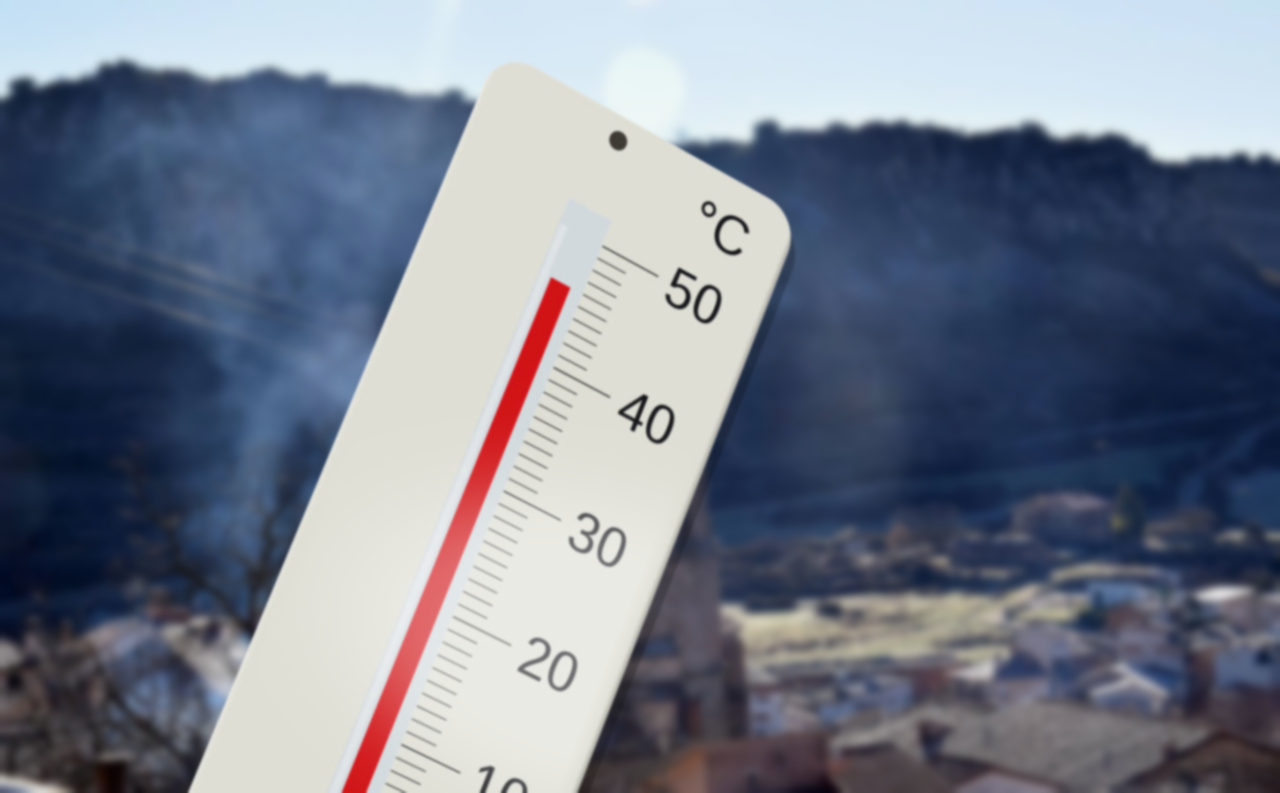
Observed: 46 °C
